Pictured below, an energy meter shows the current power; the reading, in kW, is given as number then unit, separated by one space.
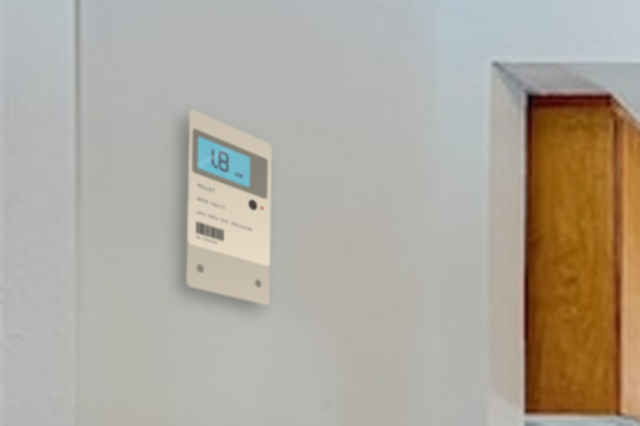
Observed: 1.8 kW
